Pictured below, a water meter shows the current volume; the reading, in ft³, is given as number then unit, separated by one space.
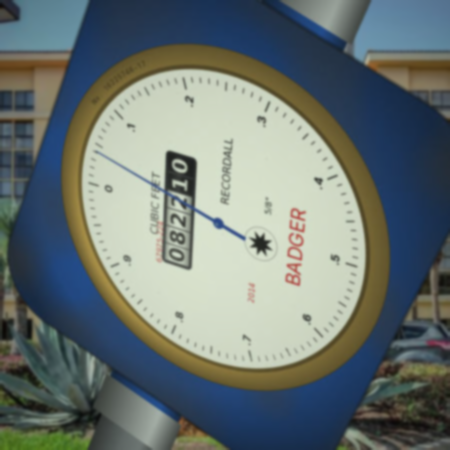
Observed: 82210.04 ft³
